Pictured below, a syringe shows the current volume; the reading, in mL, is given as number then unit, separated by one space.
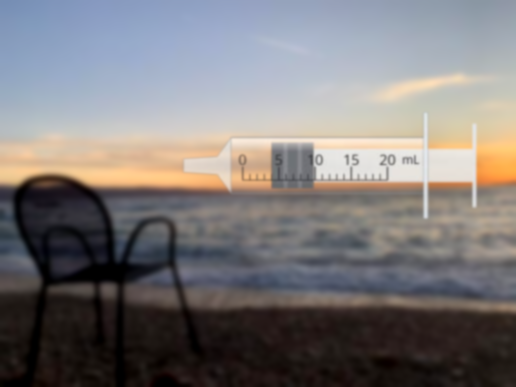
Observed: 4 mL
